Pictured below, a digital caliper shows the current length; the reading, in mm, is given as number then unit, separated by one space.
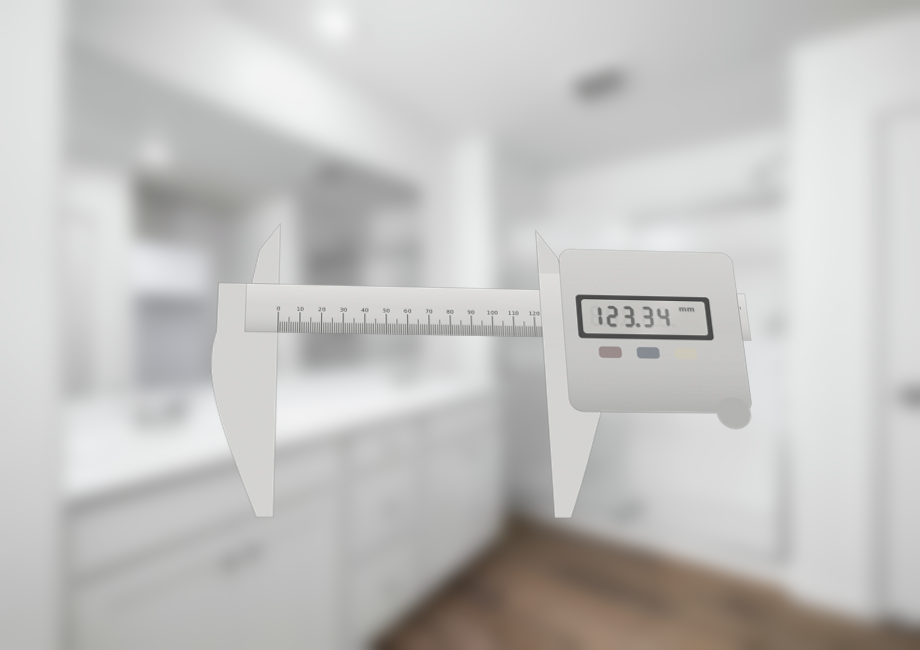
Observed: 123.34 mm
